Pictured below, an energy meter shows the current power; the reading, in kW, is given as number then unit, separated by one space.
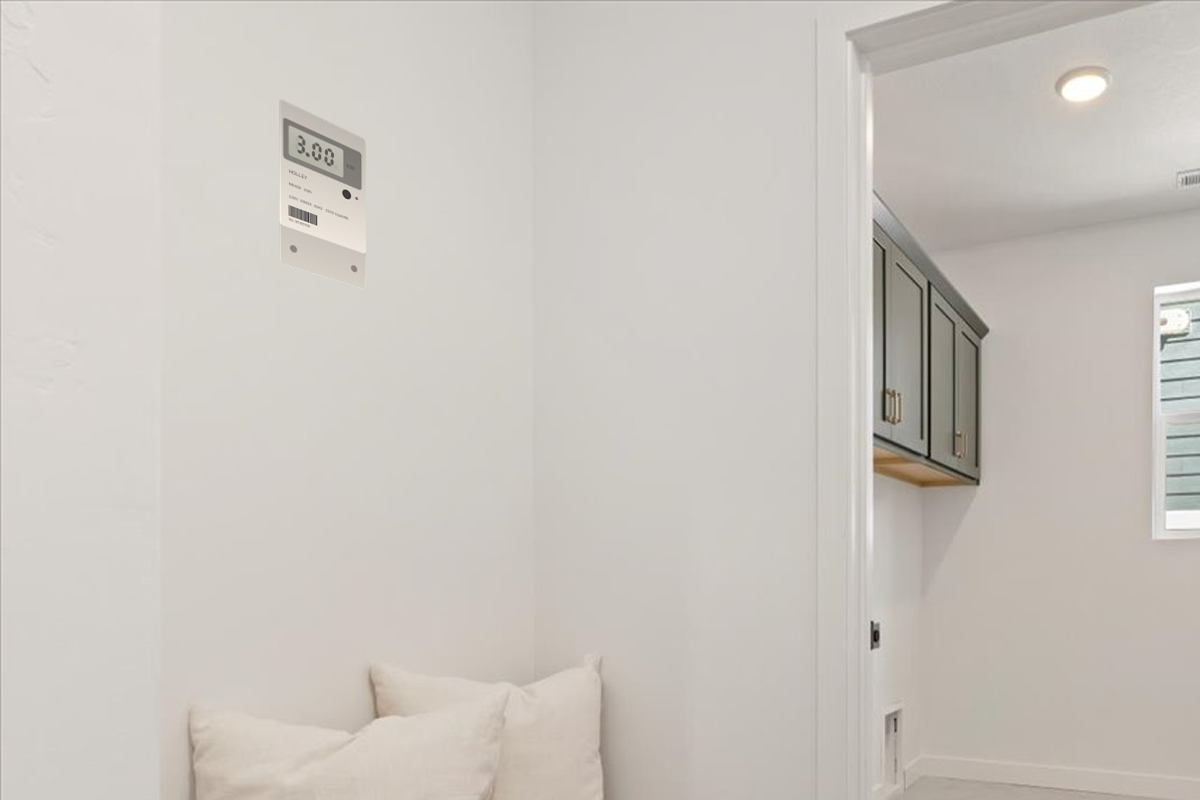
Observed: 3.00 kW
